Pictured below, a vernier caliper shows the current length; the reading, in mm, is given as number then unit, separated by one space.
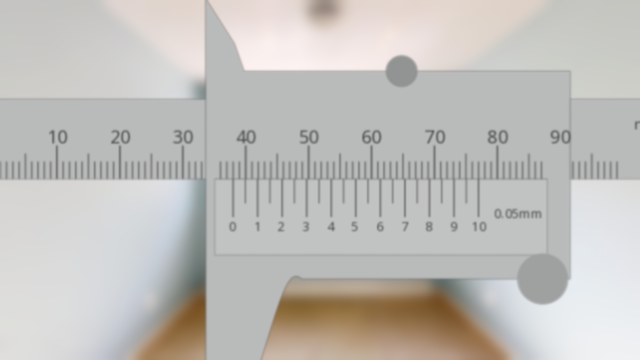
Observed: 38.0 mm
